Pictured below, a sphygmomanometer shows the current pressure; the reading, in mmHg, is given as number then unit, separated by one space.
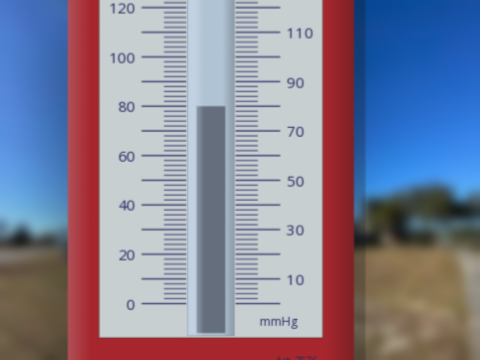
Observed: 80 mmHg
